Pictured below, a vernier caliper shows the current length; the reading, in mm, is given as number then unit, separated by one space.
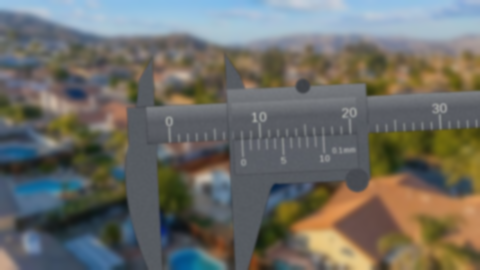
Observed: 8.0 mm
